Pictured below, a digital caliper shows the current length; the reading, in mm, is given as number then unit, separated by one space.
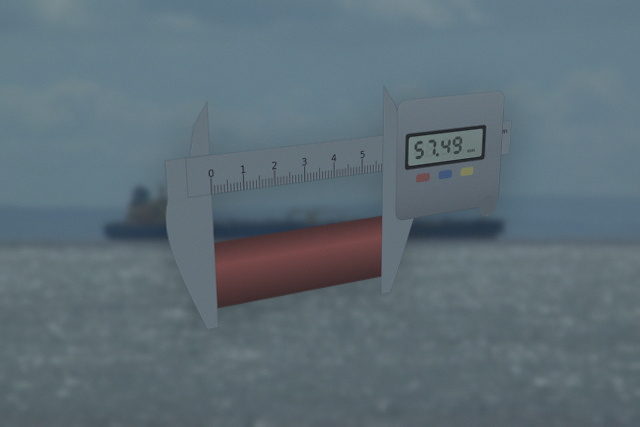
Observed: 57.49 mm
